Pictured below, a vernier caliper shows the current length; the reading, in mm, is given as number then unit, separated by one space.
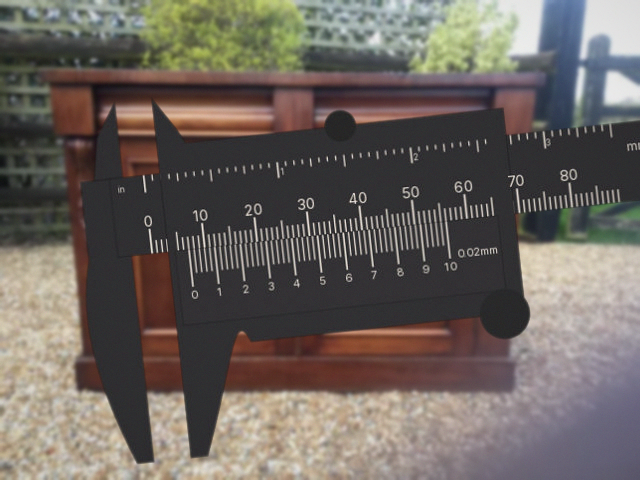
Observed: 7.0 mm
